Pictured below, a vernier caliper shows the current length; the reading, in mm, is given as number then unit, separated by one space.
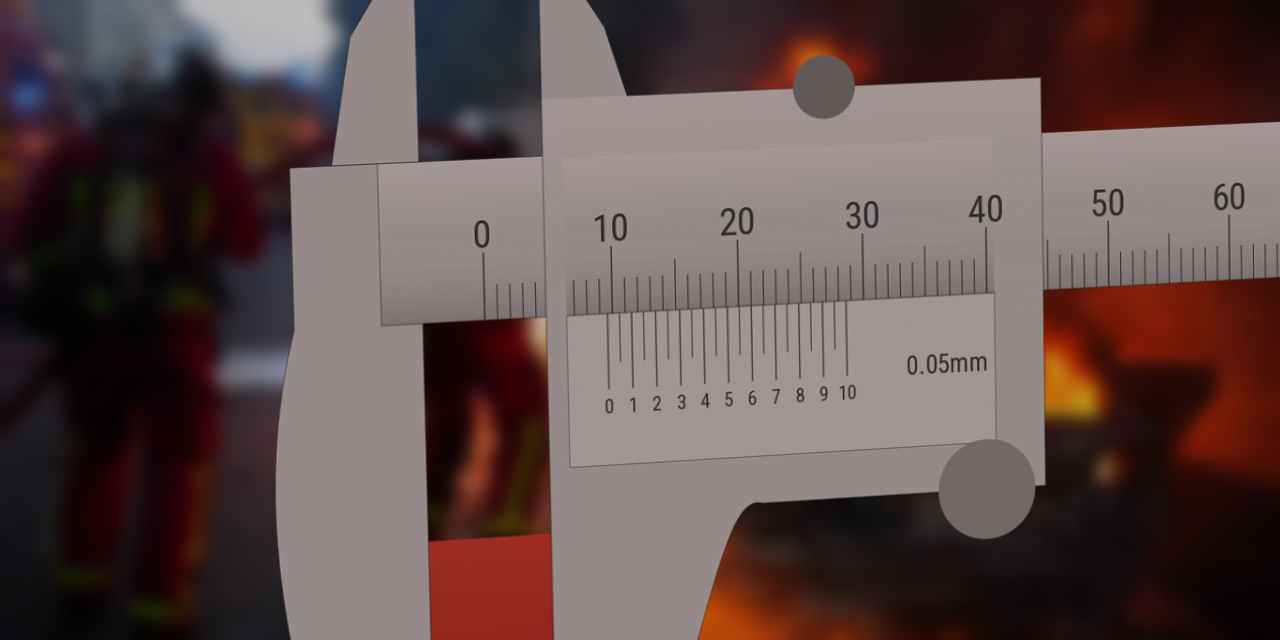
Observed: 9.6 mm
